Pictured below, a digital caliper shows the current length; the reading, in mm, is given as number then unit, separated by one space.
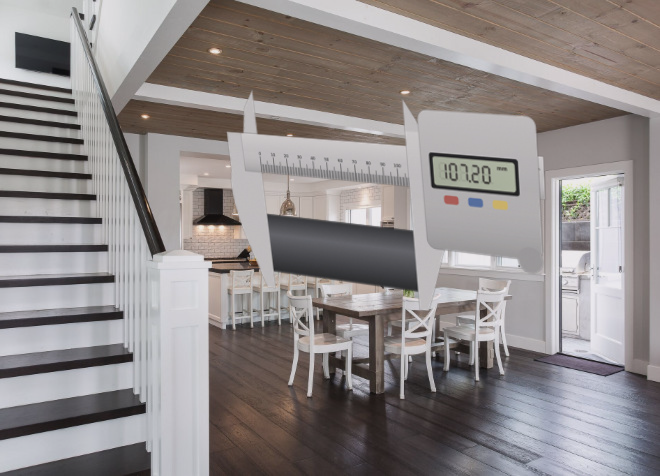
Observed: 107.20 mm
